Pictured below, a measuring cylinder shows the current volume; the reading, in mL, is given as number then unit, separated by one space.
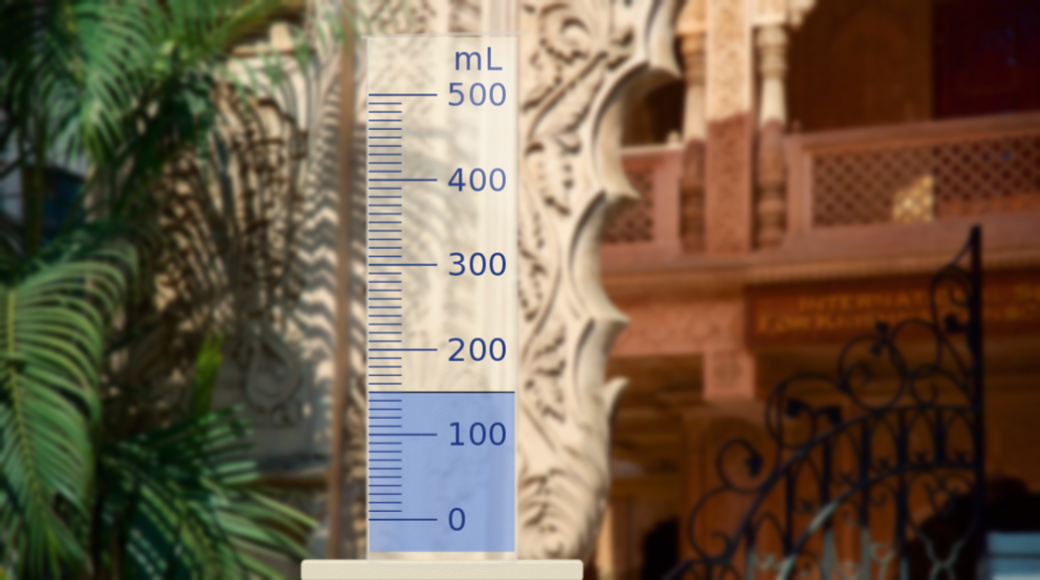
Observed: 150 mL
